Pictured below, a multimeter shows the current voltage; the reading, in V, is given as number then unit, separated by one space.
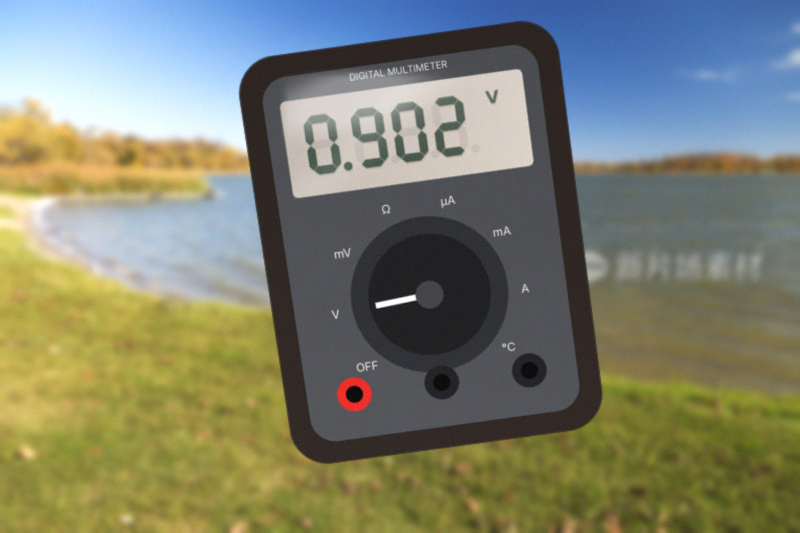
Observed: 0.902 V
